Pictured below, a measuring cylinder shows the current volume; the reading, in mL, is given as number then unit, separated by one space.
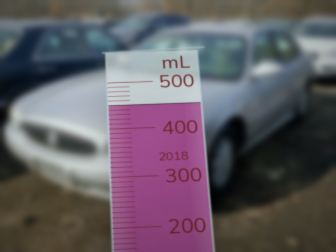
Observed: 450 mL
